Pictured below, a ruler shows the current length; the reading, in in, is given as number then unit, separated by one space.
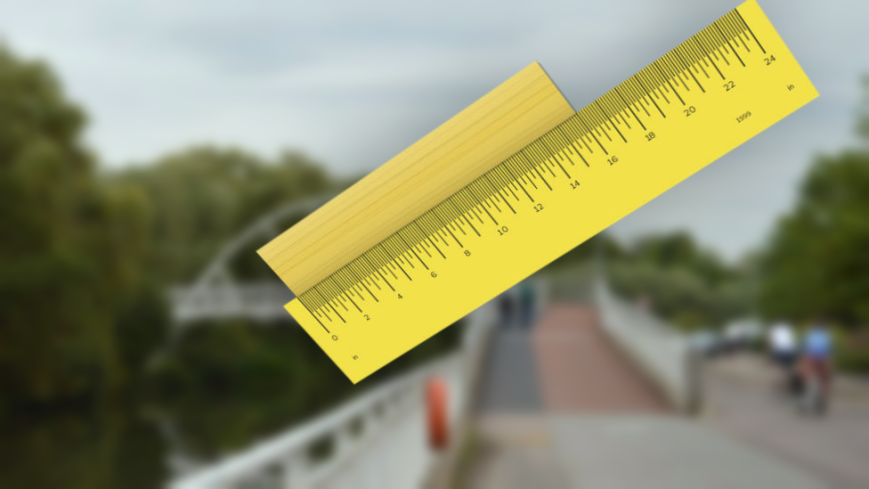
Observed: 16 in
